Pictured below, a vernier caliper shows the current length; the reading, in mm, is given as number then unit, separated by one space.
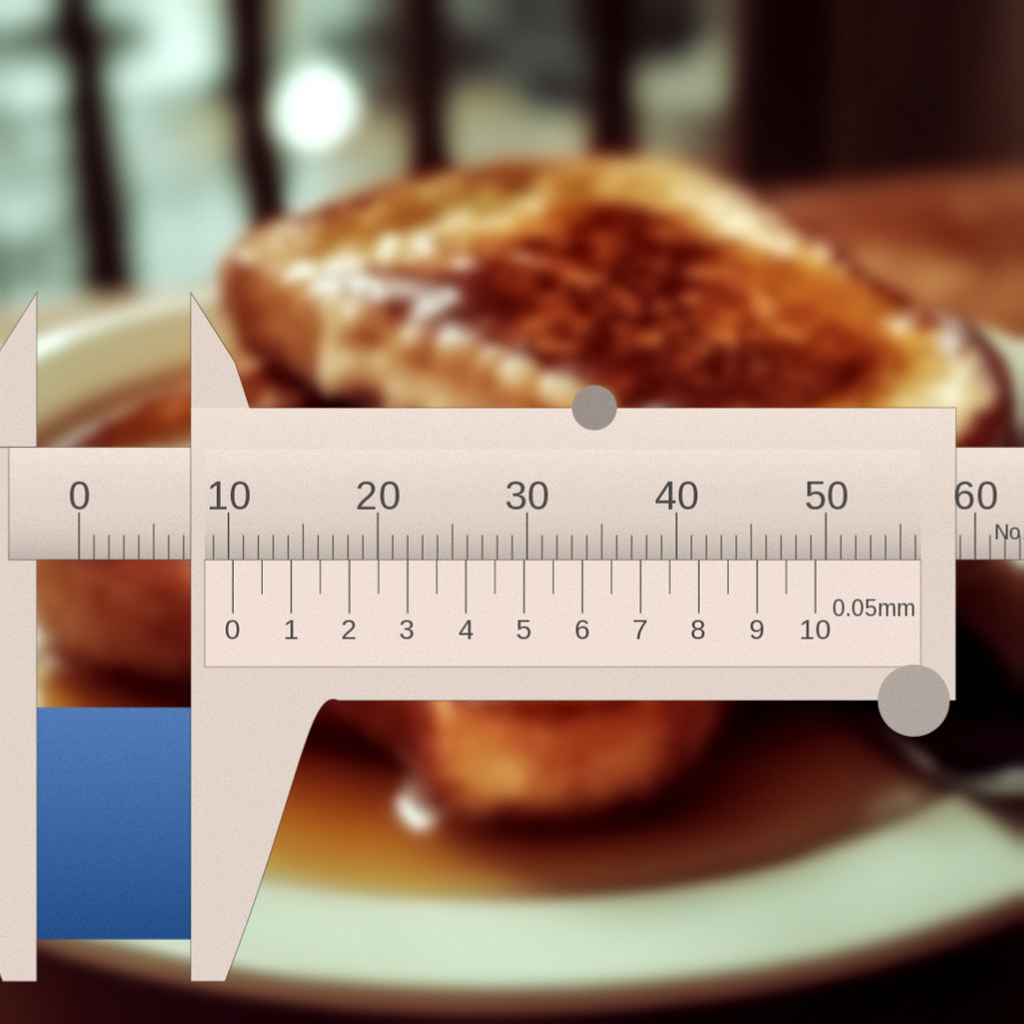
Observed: 10.3 mm
